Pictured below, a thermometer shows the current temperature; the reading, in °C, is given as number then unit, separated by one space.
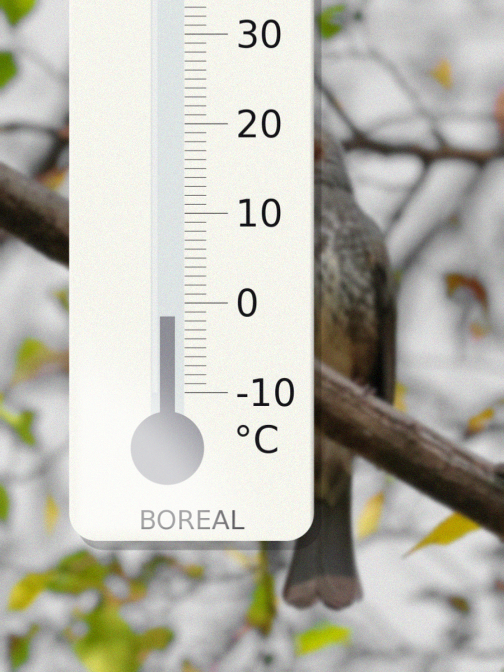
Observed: -1.5 °C
